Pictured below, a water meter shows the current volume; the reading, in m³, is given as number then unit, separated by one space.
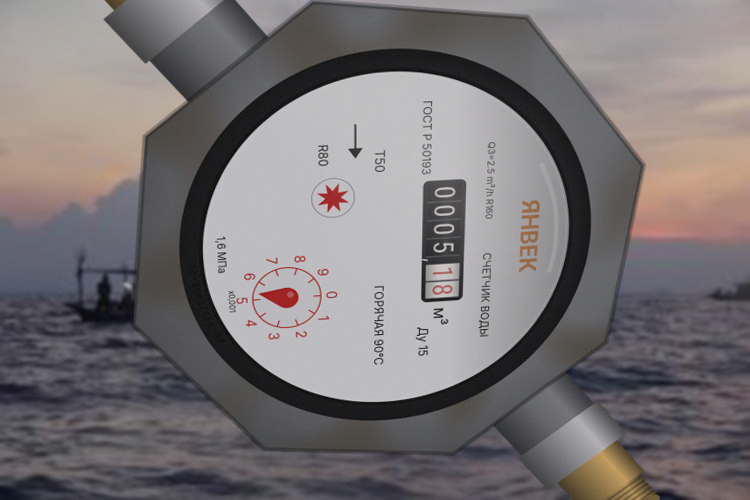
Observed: 5.185 m³
